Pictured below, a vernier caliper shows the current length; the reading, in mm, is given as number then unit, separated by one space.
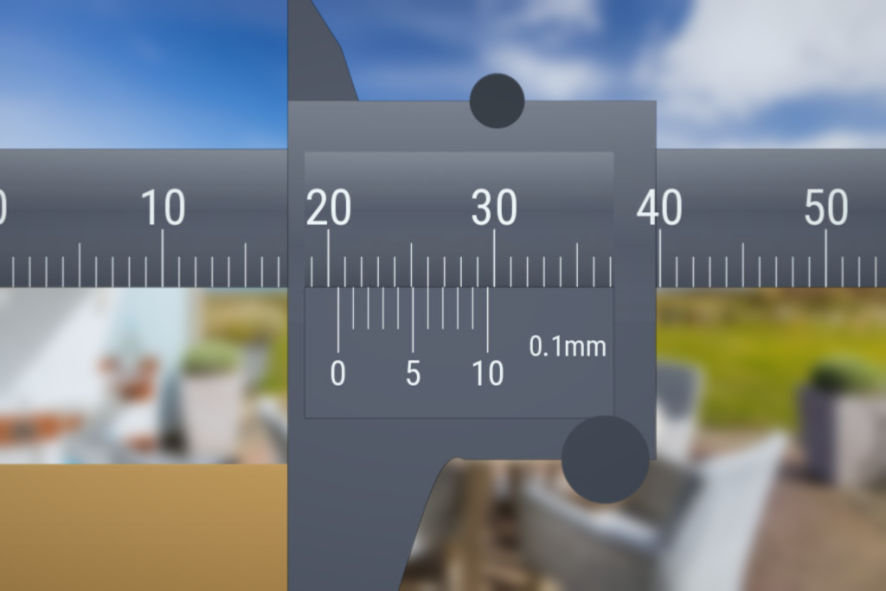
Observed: 20.6 mm
